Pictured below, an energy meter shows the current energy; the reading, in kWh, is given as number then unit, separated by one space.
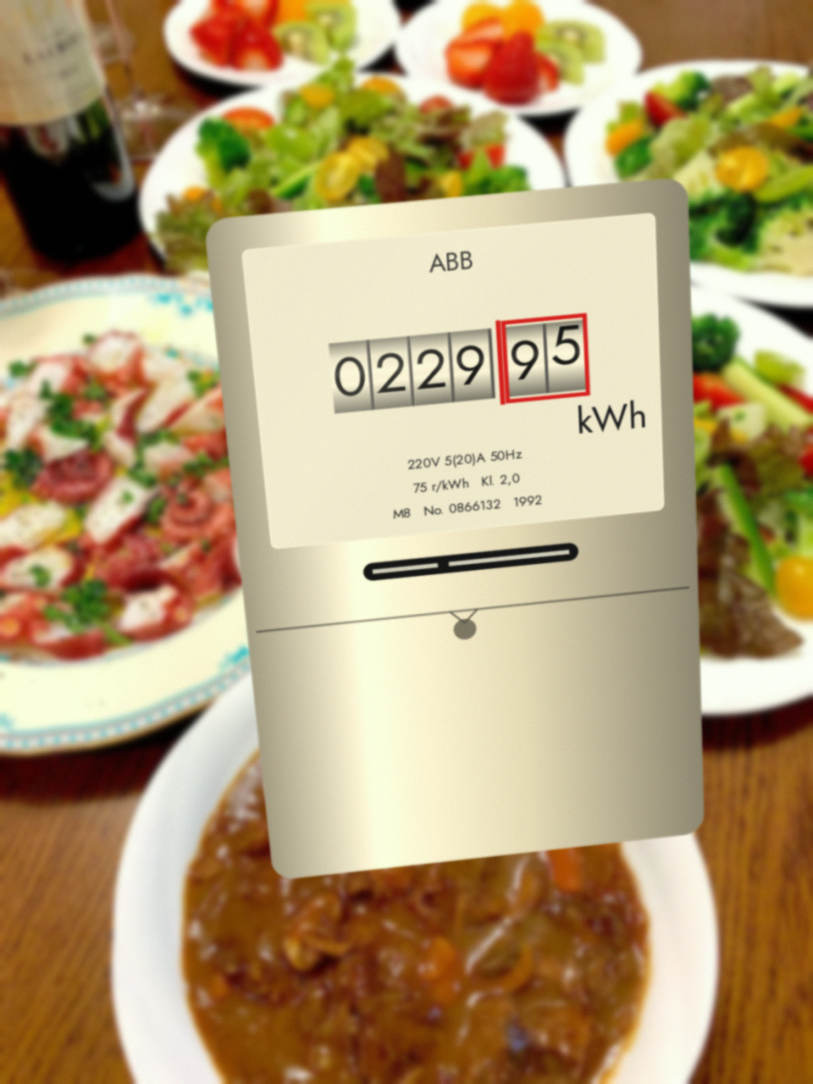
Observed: 229.95 kWh
